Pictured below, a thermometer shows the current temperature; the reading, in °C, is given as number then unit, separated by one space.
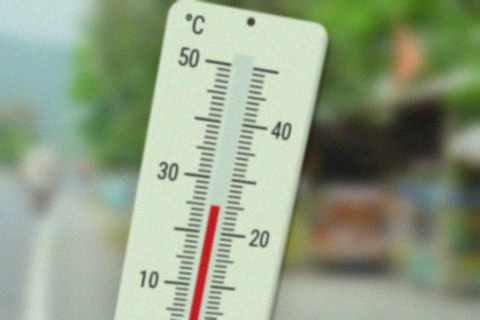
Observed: 25 °C
